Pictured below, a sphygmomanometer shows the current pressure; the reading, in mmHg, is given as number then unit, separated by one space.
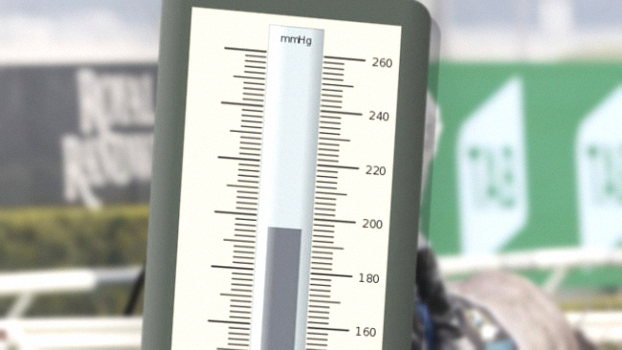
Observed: 196 mmHg
